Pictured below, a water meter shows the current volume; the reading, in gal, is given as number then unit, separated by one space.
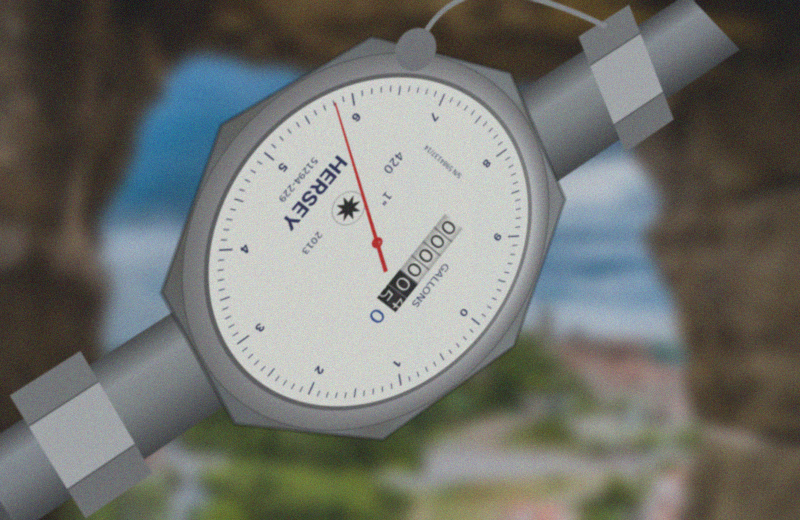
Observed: 45.8 gal
